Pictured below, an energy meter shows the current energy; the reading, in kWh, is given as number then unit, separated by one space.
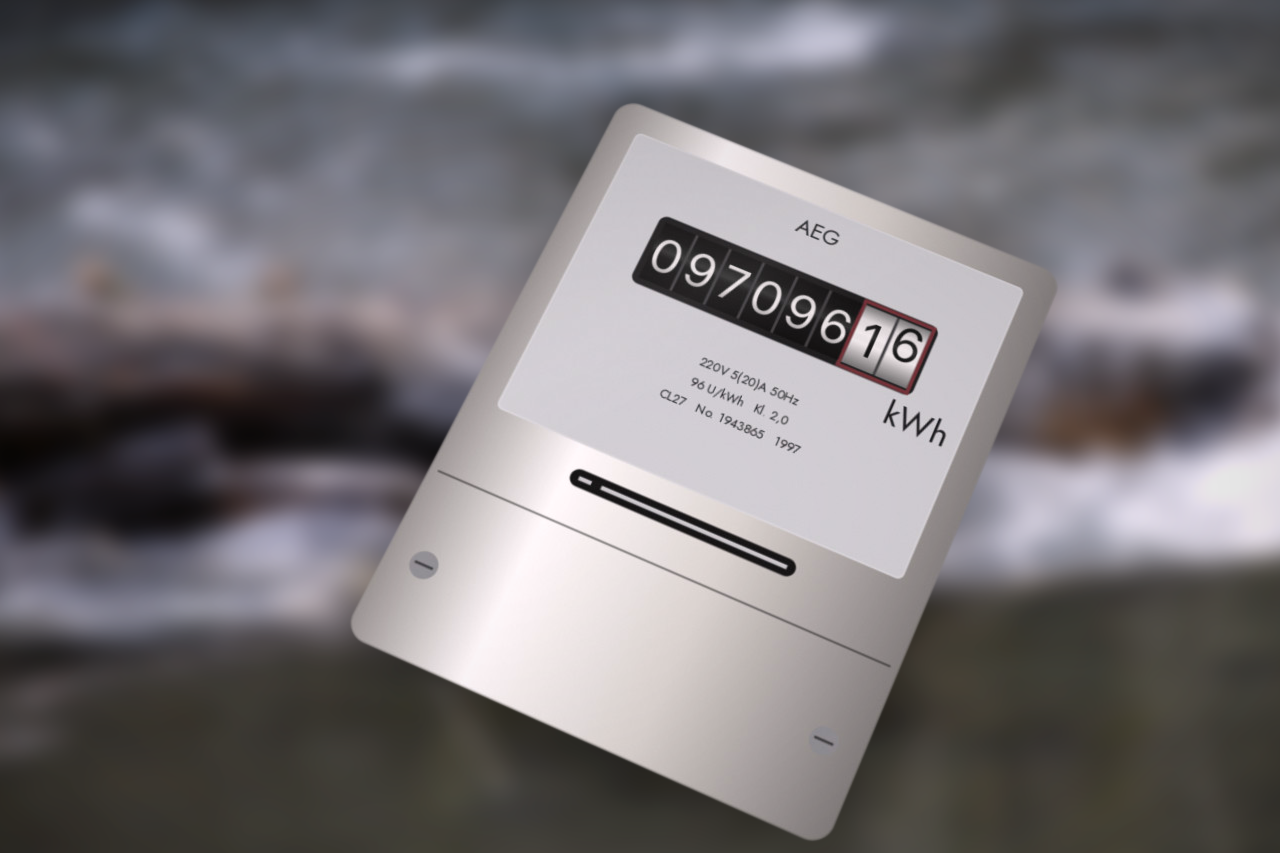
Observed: 97096.16 kWh
